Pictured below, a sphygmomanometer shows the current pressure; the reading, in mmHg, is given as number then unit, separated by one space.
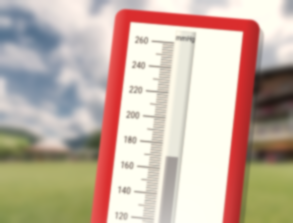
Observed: 170 mmHg
